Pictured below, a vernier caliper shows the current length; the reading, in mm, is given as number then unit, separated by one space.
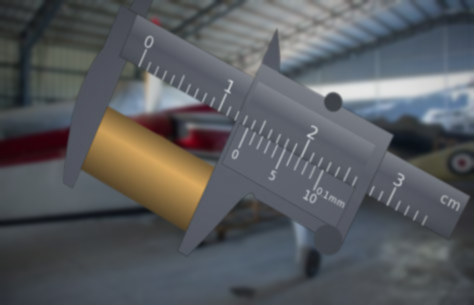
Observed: 13.6 mm
